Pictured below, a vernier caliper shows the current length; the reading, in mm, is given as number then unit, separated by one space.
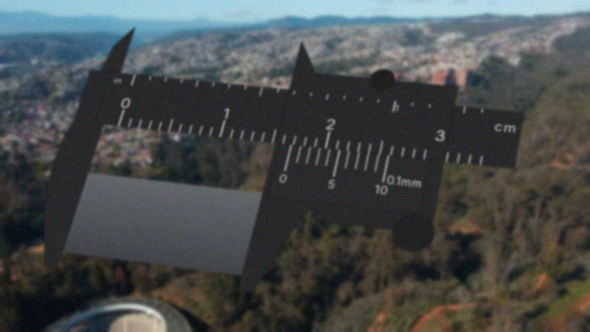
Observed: 16.8 mm
